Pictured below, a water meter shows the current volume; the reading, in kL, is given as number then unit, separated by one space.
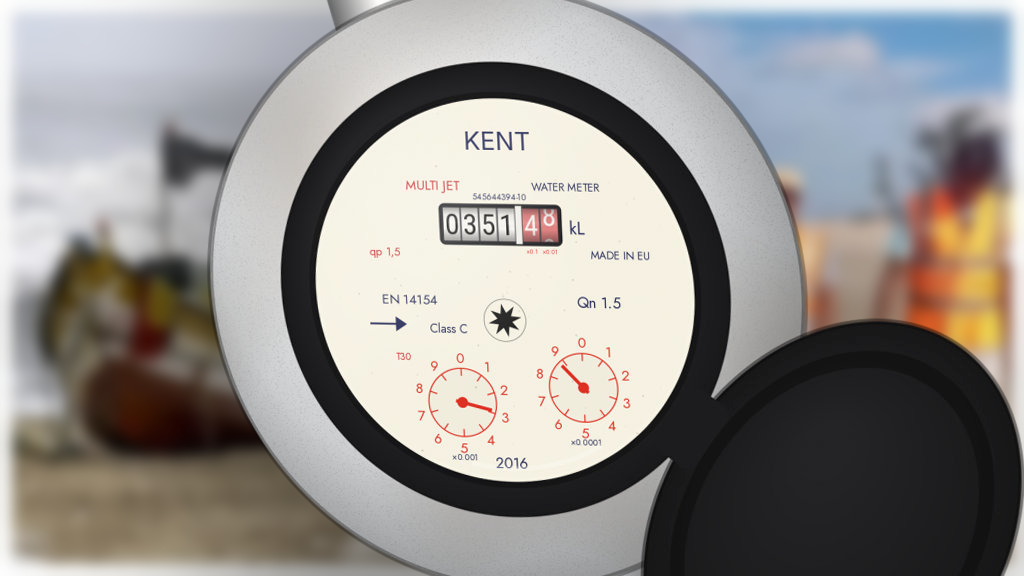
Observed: 351.4828 kL
